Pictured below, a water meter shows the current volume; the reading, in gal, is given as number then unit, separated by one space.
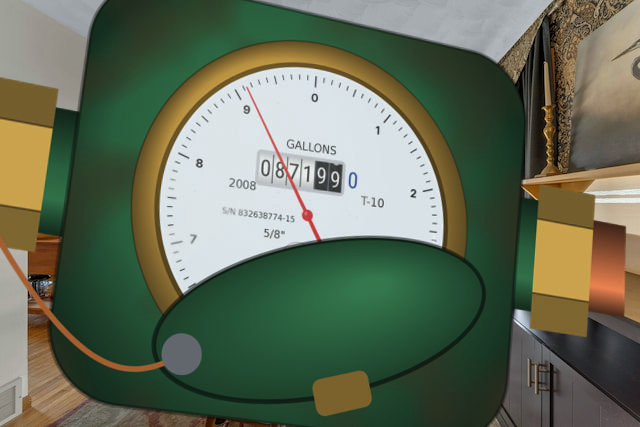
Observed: 871989.1 gal
